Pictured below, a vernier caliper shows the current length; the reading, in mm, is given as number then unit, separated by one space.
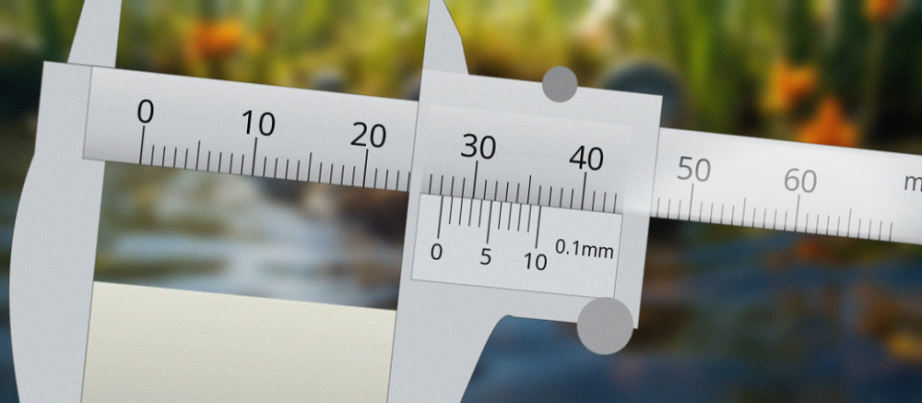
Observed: 27.2 mm
